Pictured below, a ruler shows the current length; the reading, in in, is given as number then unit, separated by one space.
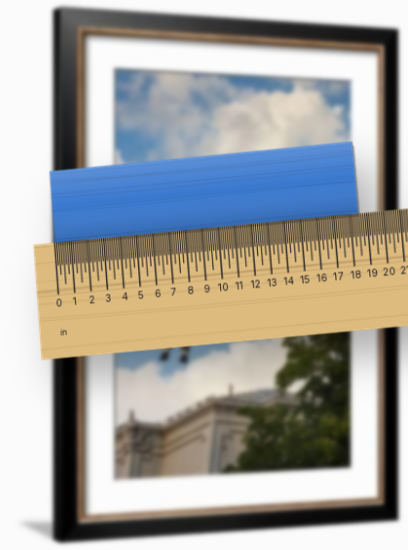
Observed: 18.5 in
